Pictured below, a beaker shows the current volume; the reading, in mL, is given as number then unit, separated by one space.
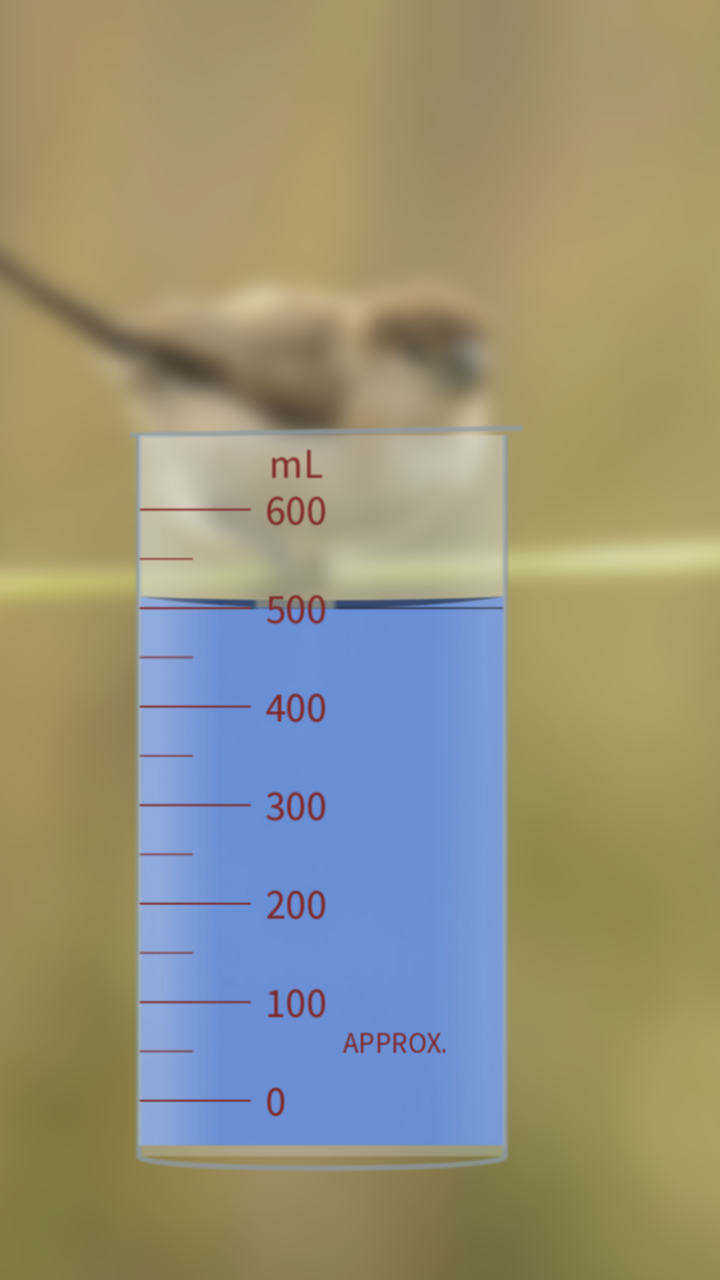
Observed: 500 mL
